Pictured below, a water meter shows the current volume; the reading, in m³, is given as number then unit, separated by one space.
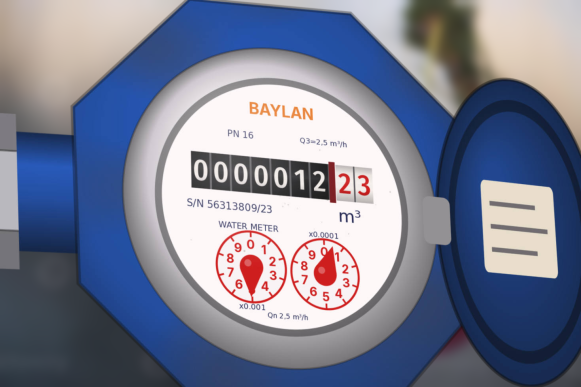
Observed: 12.2350 m³
